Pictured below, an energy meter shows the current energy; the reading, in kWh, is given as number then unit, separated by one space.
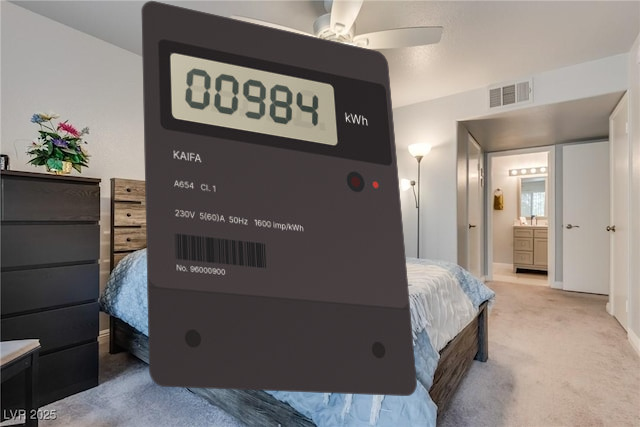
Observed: 984 kWh
